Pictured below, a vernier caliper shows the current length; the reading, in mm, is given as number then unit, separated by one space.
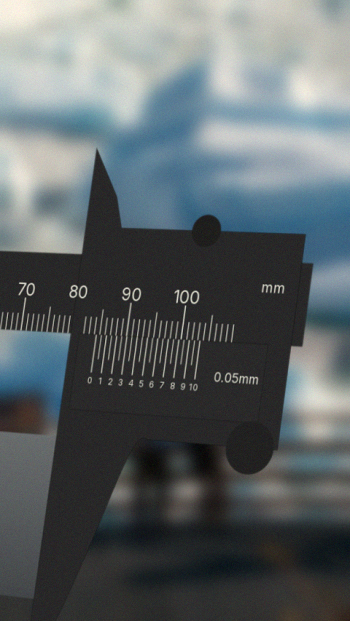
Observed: 84.4 mm
